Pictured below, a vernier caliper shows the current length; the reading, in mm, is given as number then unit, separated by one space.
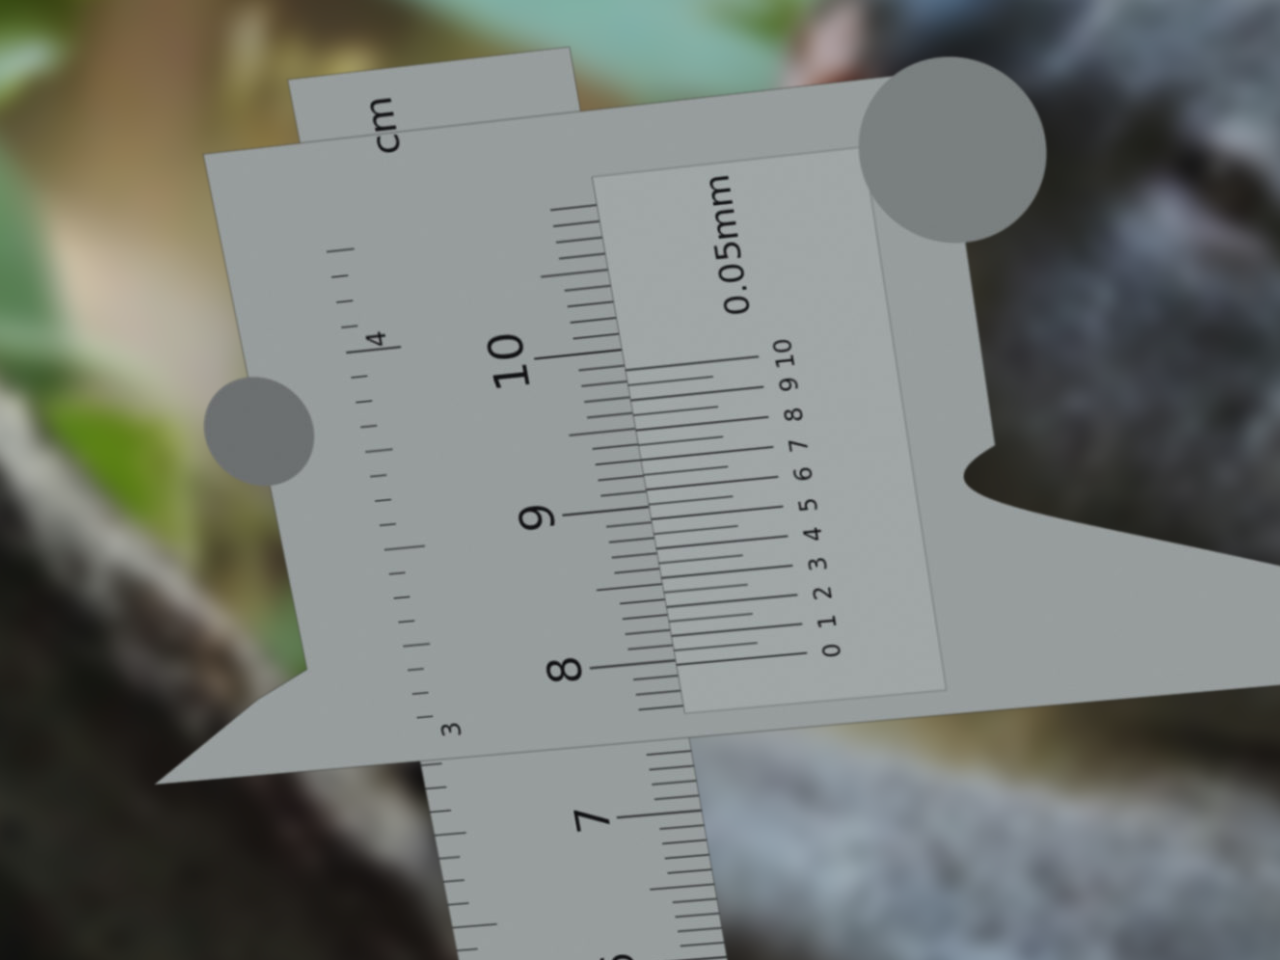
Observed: 79.7 mm
